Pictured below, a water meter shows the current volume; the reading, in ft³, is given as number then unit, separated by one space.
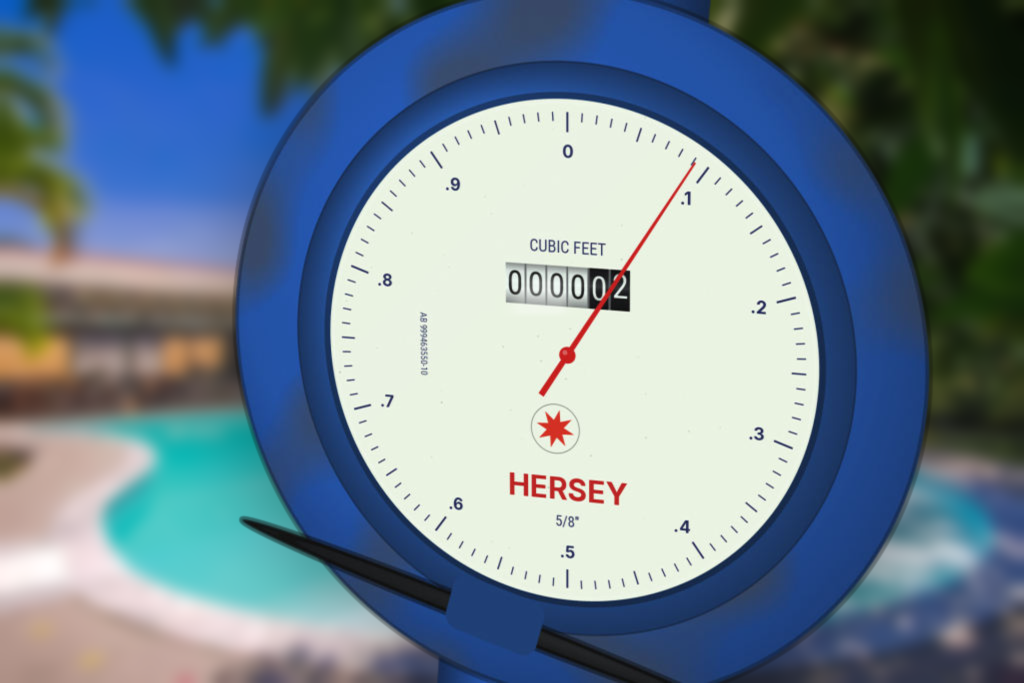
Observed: 2.09 ft³
